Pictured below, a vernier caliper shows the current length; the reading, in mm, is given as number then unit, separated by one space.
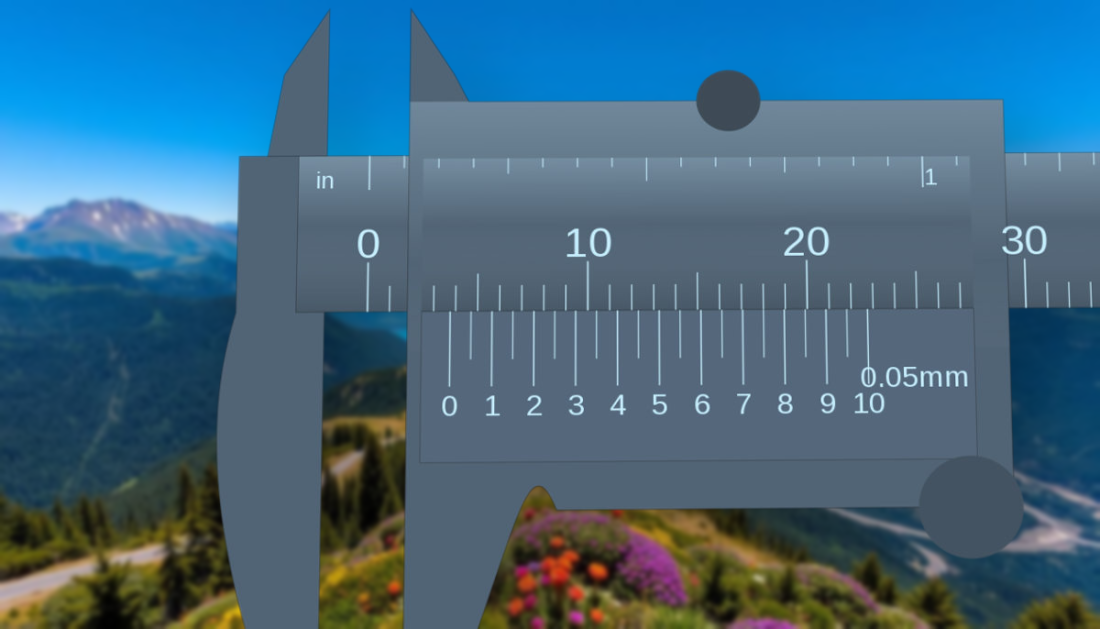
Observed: 3.75 mm
